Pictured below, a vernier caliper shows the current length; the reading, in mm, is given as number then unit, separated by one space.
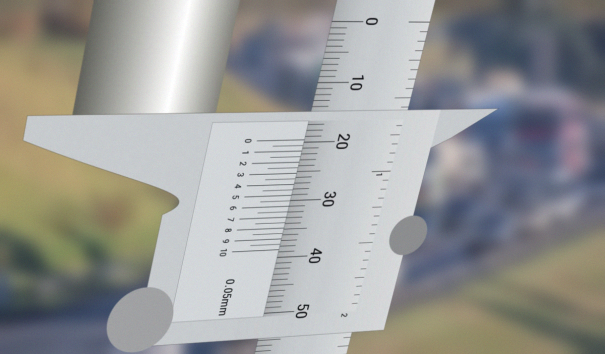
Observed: 19.6 mm
